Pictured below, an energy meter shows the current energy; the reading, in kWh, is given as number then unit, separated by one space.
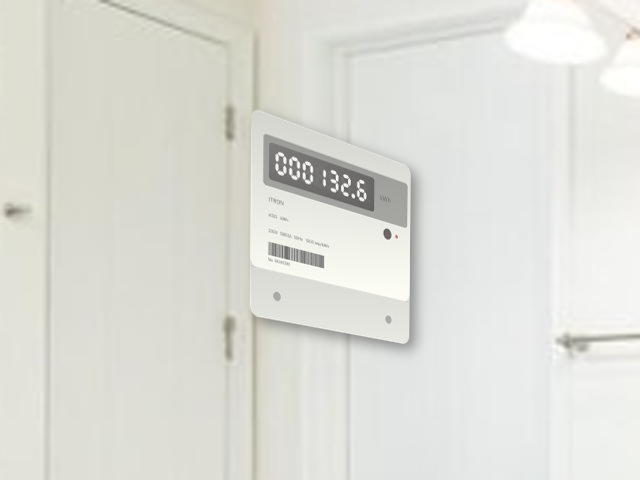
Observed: 132.6 kWh
